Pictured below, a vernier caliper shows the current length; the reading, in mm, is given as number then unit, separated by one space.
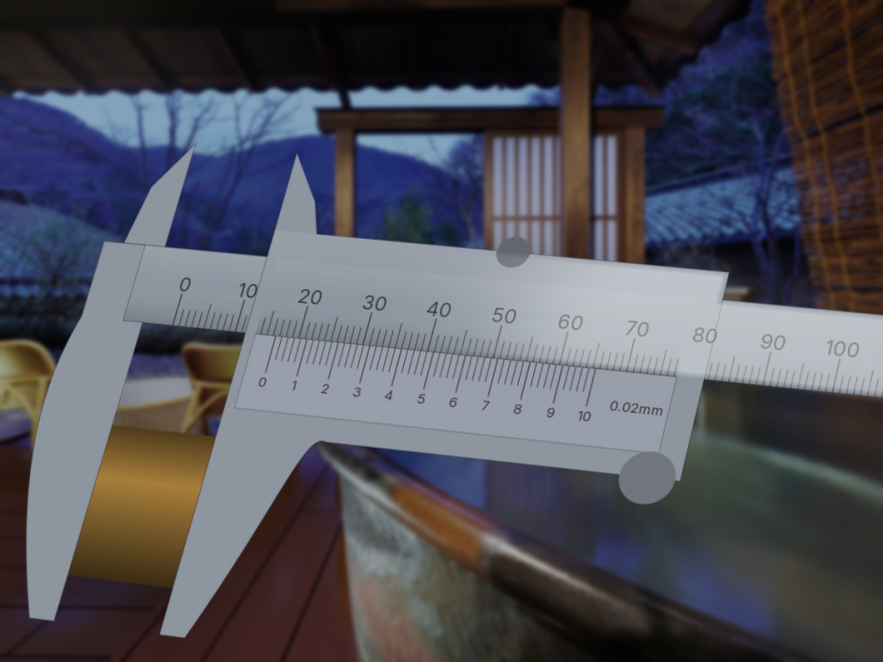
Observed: 16.4 mm
